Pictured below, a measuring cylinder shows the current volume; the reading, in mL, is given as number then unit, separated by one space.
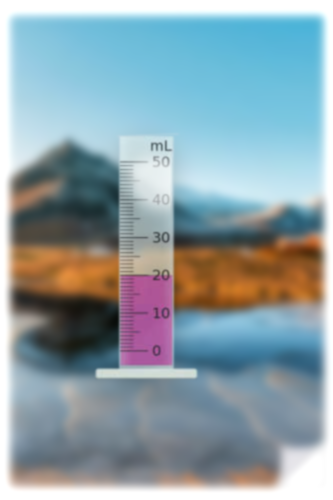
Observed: 20 mL
